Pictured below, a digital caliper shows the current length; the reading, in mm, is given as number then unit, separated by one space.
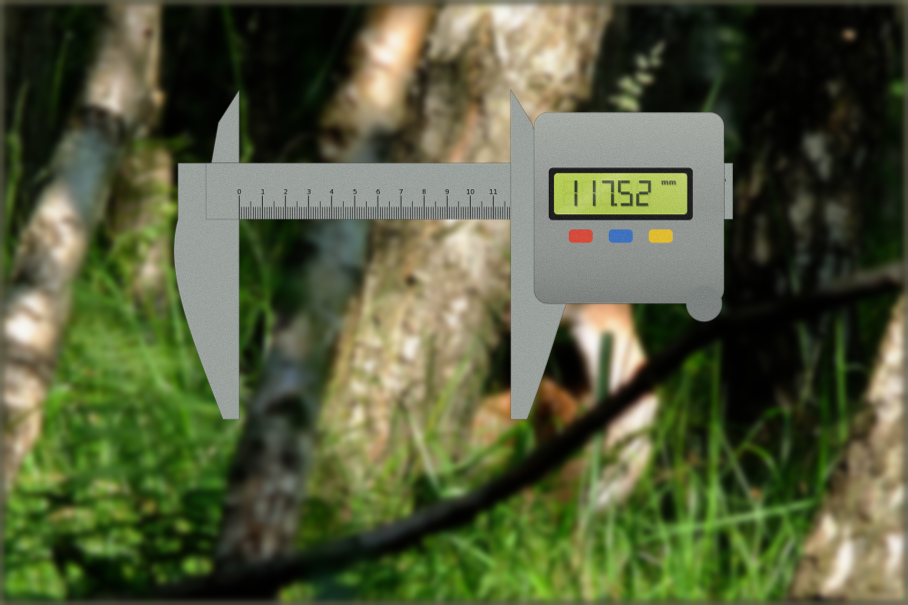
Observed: 117.52 mm
